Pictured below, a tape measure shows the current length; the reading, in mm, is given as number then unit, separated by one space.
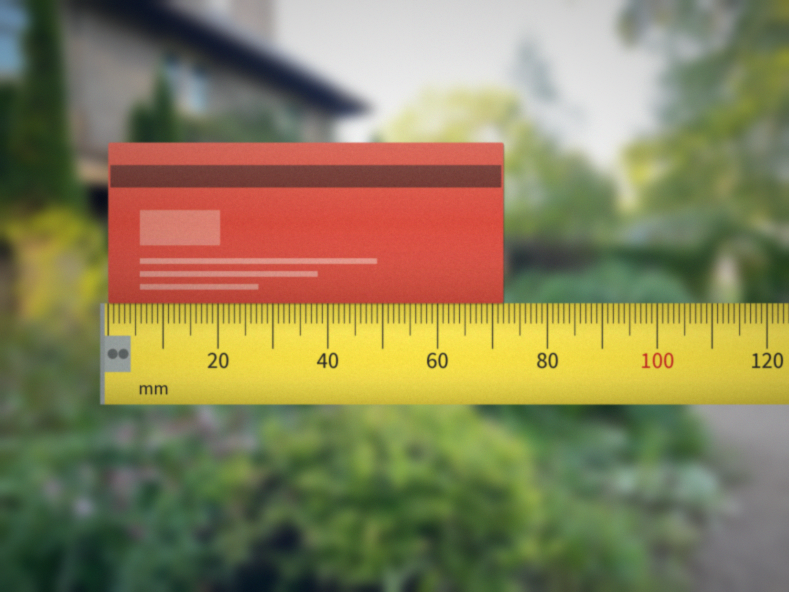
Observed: 72 mm
